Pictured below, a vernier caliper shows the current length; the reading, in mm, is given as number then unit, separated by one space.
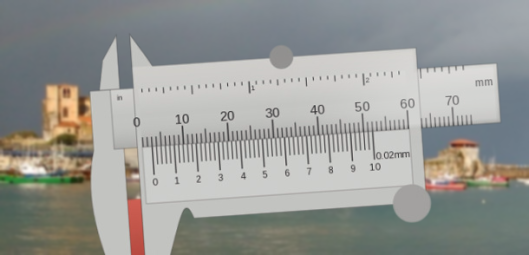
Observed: 3.0 mm
